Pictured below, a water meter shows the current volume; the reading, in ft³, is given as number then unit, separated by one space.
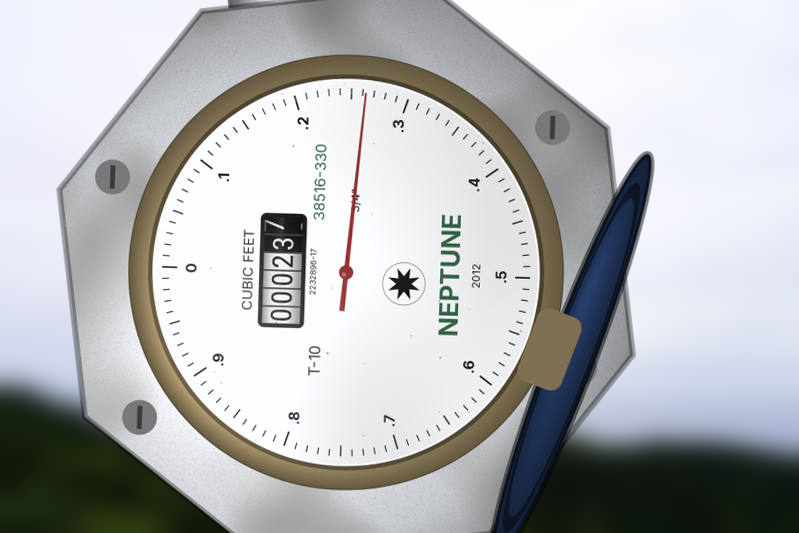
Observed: 237.26 ft³
